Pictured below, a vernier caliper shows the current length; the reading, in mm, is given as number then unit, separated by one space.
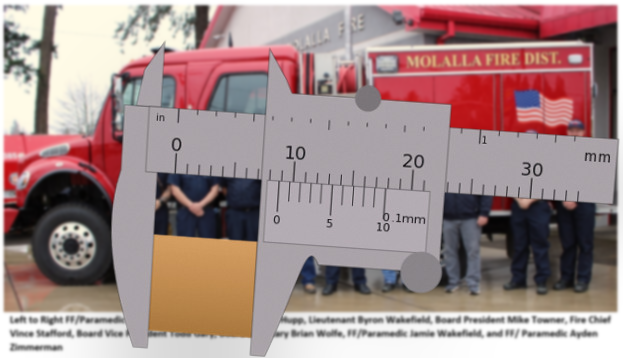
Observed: 8.8 mm
